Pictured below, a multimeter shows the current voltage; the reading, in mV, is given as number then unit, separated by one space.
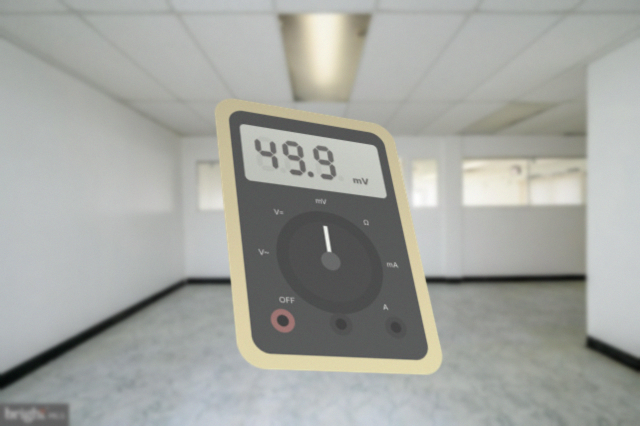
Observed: 49.9 mV
